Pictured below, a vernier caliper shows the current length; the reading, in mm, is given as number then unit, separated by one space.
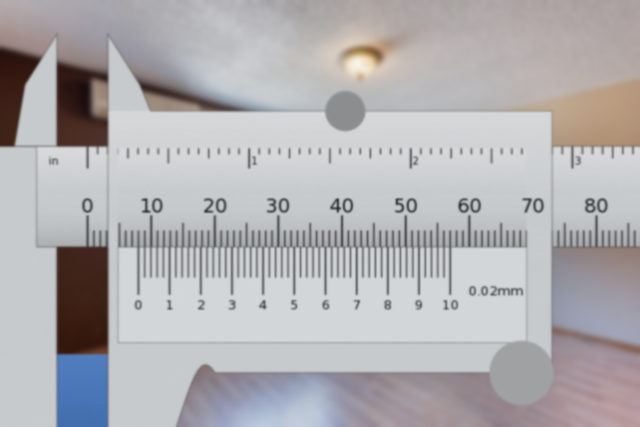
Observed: 8.0 mm
